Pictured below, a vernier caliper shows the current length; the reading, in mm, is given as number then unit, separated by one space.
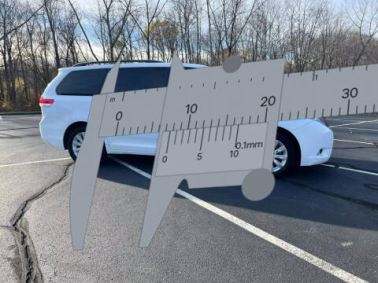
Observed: 7.6 mm
